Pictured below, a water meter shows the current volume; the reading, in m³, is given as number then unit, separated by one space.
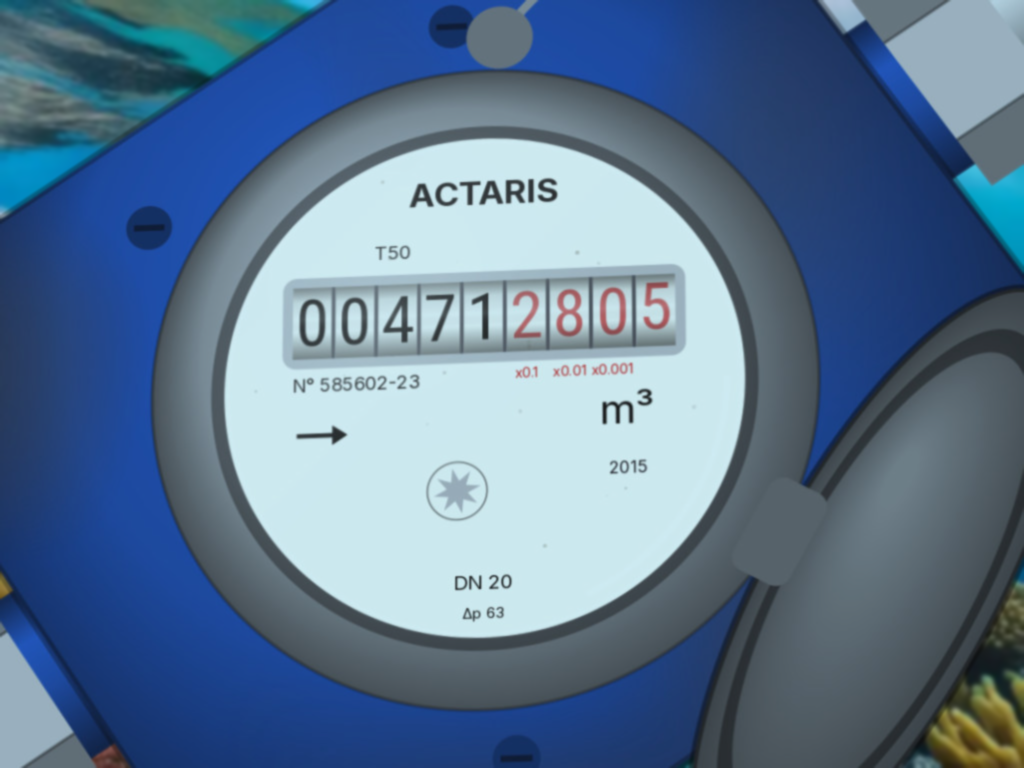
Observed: 471.2805 m³
